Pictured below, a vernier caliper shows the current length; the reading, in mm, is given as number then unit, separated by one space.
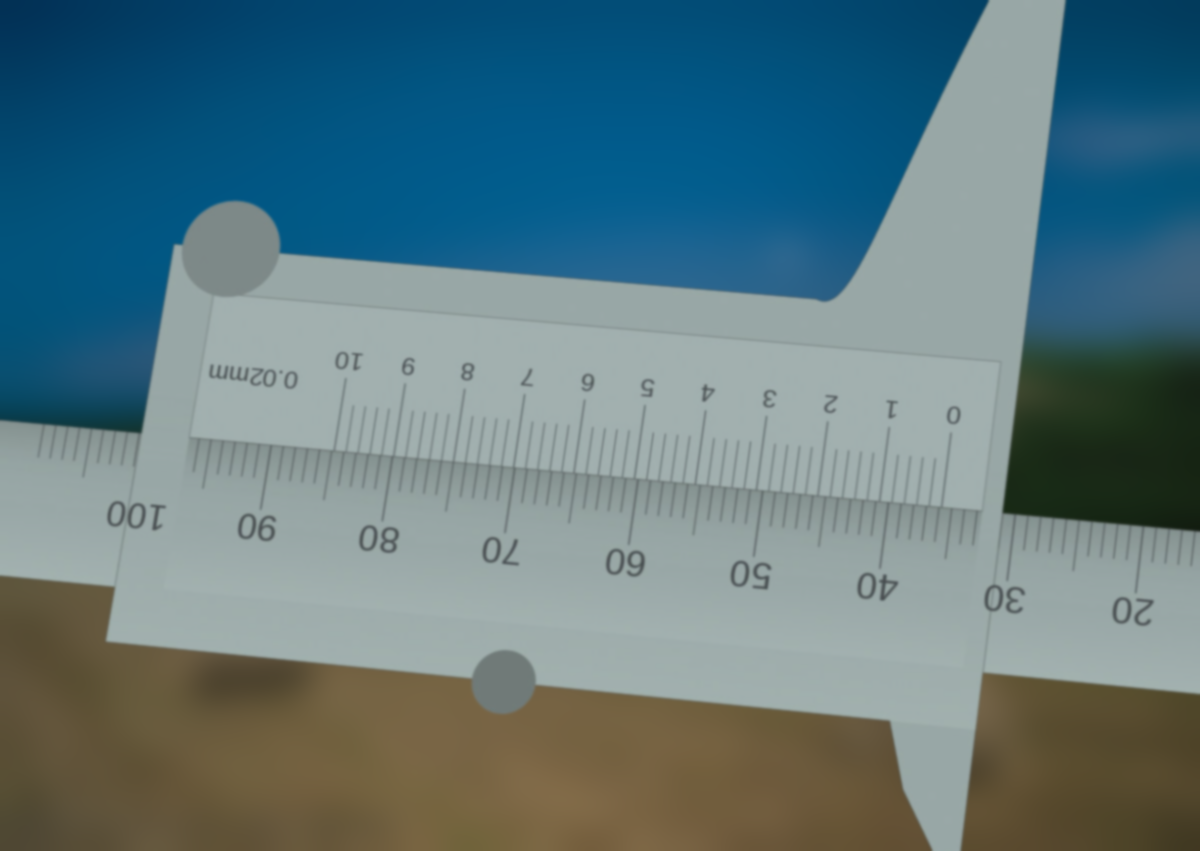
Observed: 35.8 mm
